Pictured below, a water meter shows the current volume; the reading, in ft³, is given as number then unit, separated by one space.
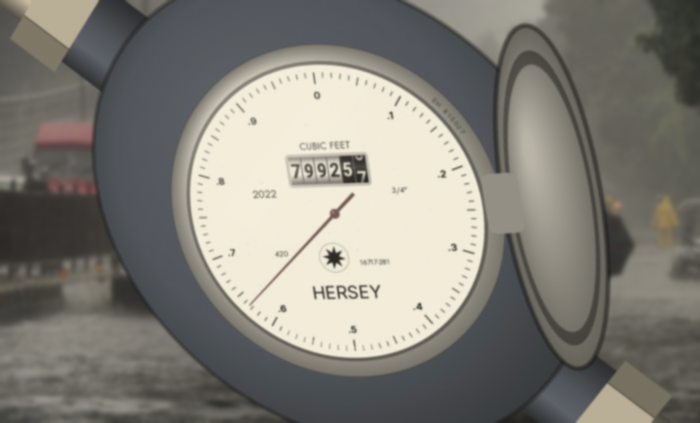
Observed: 799256.63 ft³
